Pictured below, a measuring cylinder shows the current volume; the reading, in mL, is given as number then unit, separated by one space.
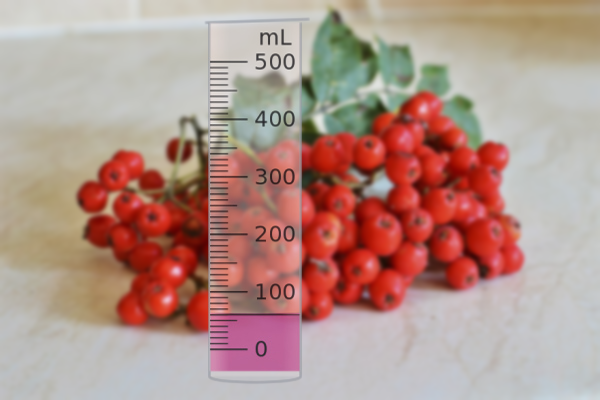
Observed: 60 mL
